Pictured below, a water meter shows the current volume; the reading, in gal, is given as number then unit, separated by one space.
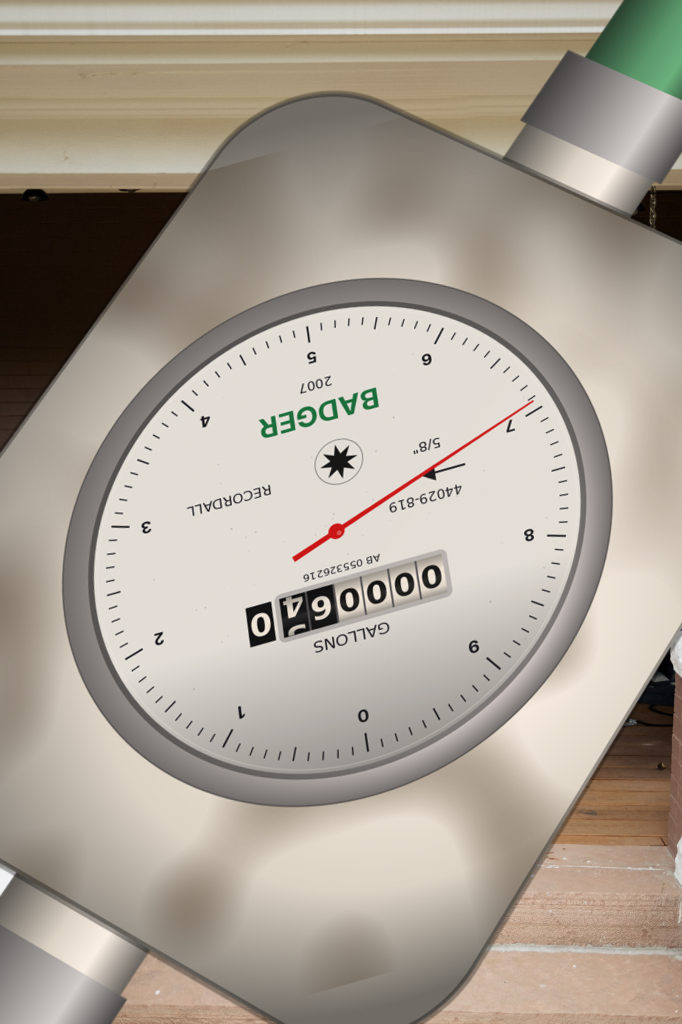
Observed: 636.9 gal
